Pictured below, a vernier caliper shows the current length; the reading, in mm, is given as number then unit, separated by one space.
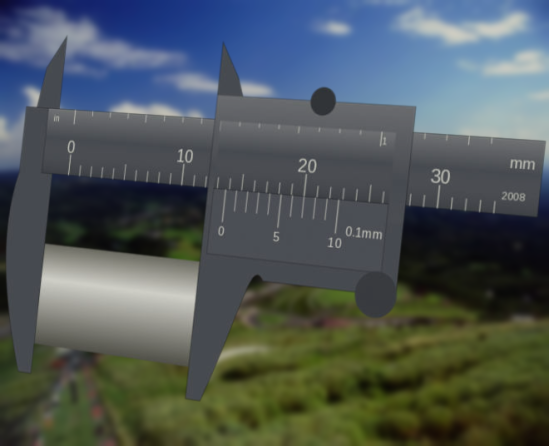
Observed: 13.7 mm
